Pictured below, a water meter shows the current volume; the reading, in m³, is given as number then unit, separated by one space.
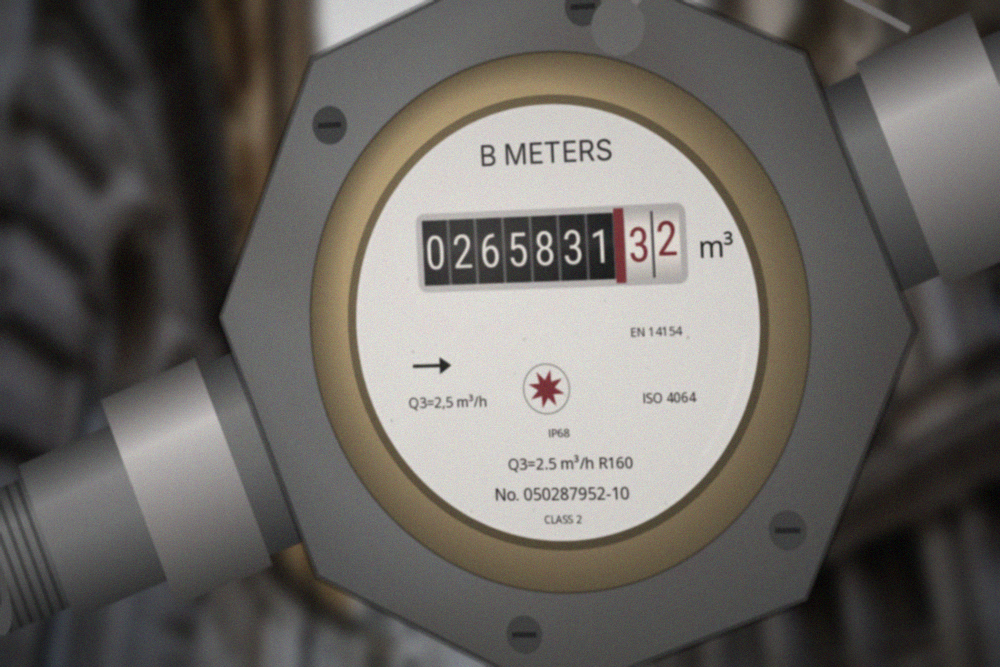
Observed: 265831.32 m³
